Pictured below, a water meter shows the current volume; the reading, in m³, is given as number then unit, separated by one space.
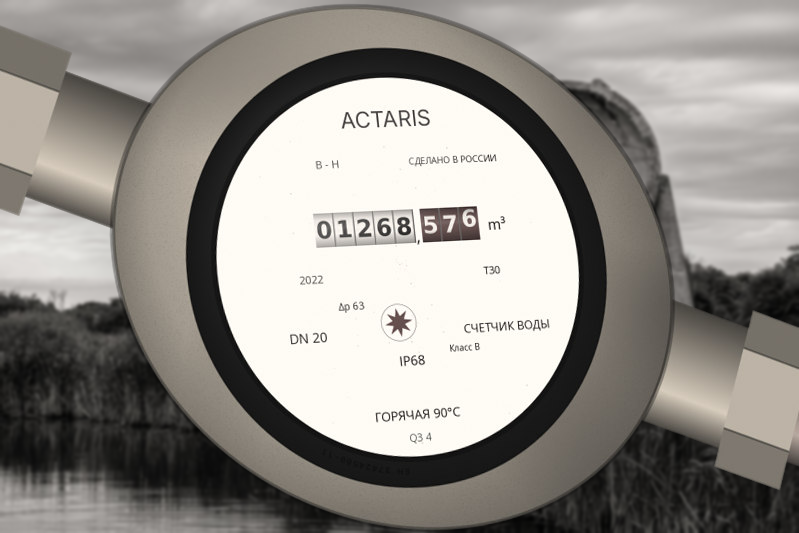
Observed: 1268.576 m³
